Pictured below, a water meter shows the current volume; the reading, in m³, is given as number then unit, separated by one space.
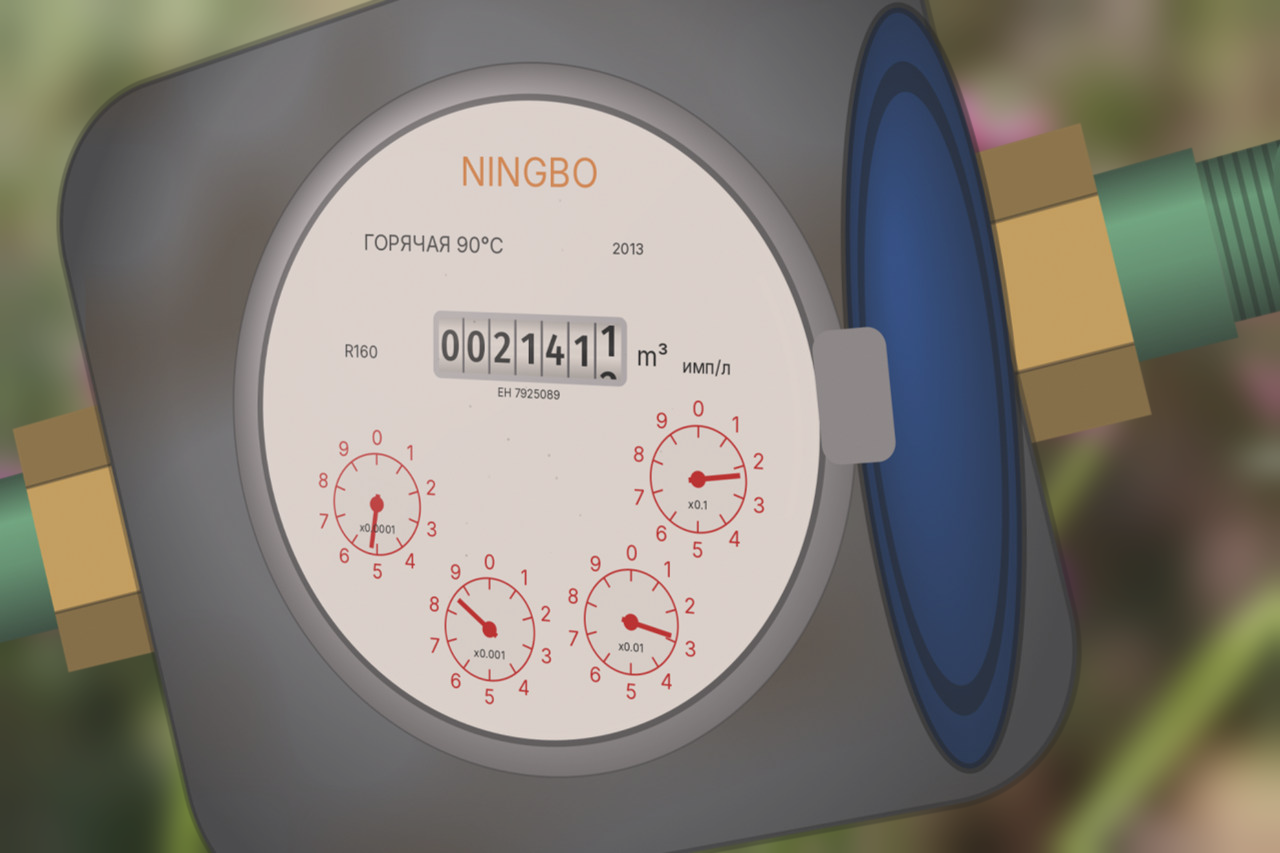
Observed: 21411.2285 m³
